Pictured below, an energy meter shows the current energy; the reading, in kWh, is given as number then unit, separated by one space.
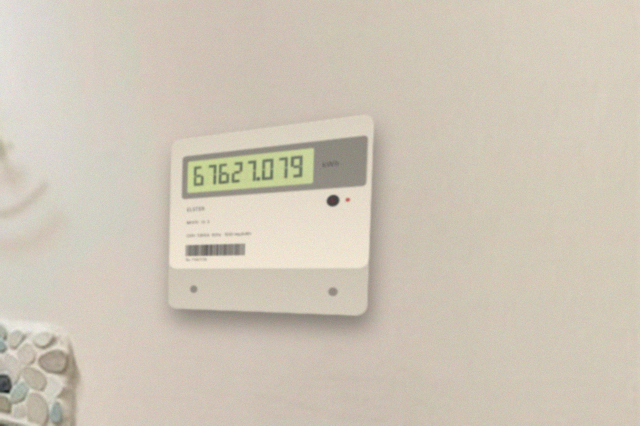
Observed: 67627.079 kWh
